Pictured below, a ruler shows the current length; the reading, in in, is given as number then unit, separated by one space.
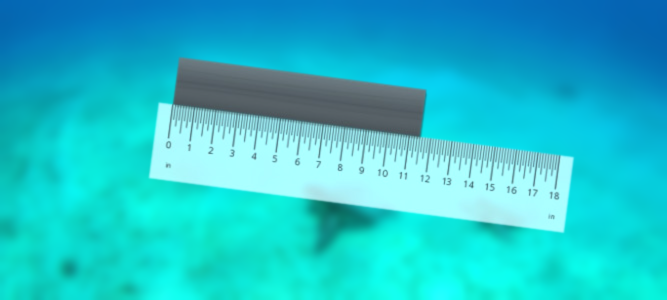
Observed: 11.5 in
